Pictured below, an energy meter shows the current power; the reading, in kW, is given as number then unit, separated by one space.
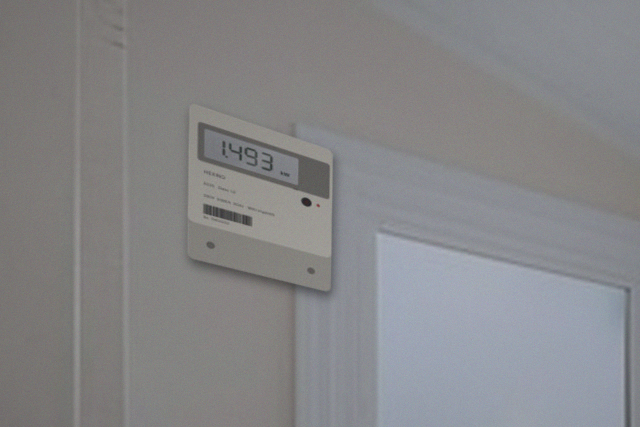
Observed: 1.493 kW
